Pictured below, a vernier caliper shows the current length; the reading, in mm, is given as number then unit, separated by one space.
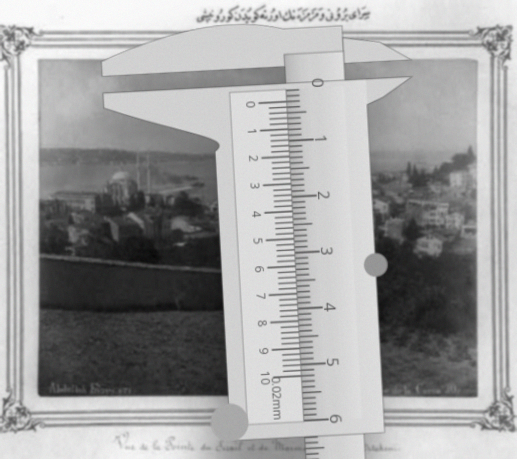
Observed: 3.0 mm
